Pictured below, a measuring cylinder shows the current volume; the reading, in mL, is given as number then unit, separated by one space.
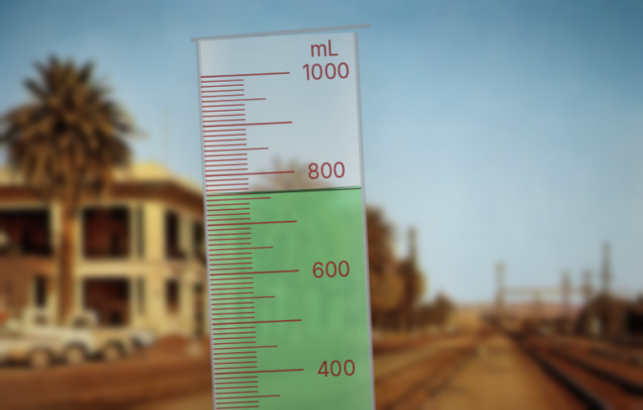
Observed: 760 mL
